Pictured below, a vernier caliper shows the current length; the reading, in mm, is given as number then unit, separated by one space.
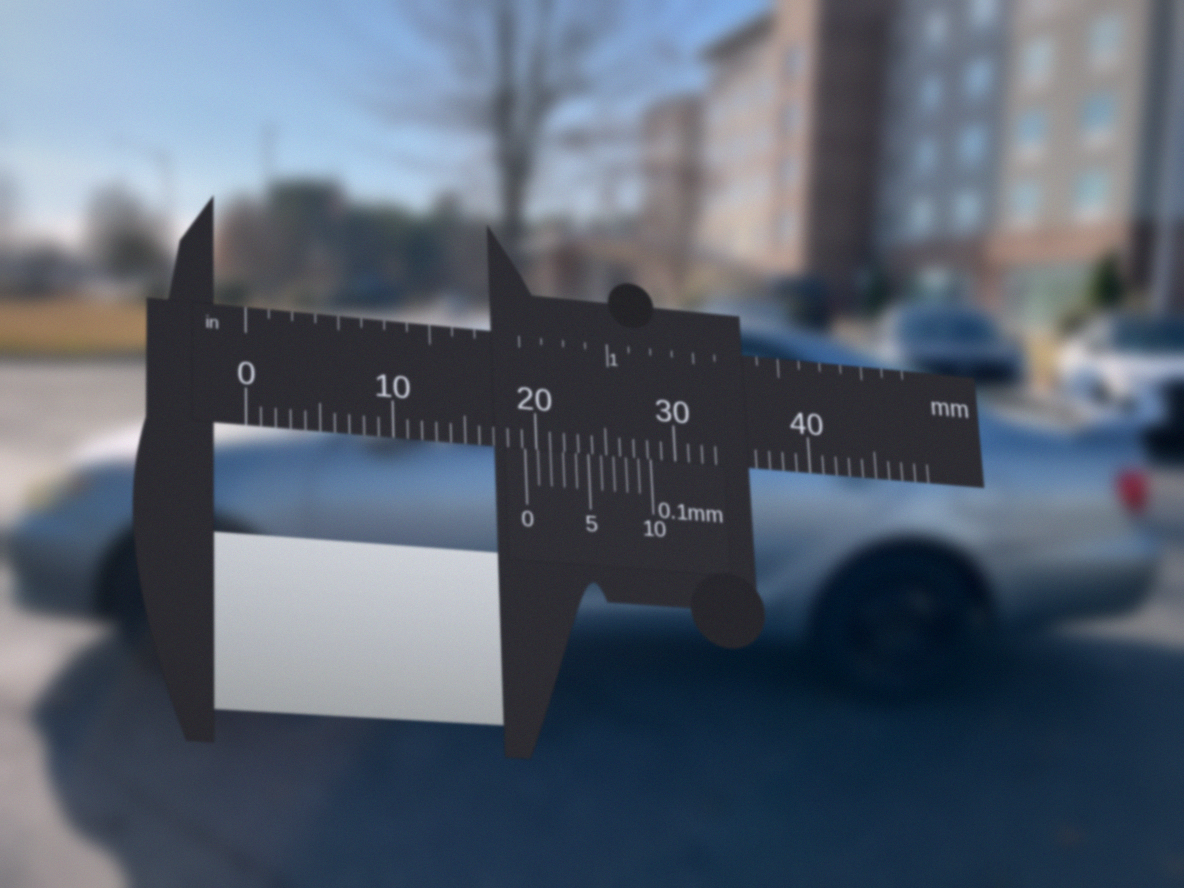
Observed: 19.2 mm
